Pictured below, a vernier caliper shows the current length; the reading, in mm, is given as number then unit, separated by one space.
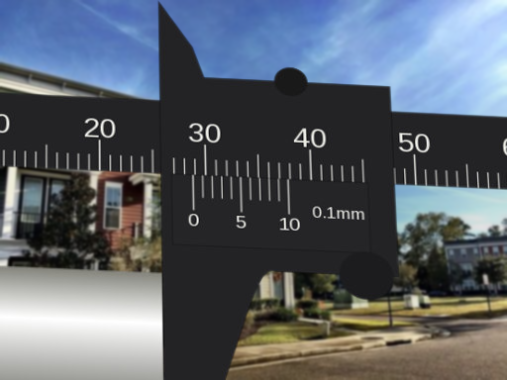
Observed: 28.8 mm
